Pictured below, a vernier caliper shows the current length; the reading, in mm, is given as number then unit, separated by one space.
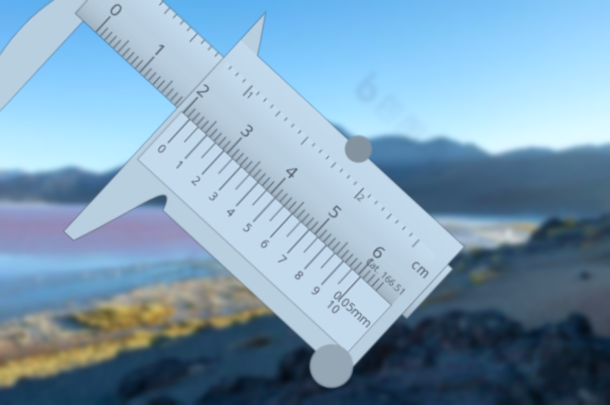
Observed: 21.5 mm
